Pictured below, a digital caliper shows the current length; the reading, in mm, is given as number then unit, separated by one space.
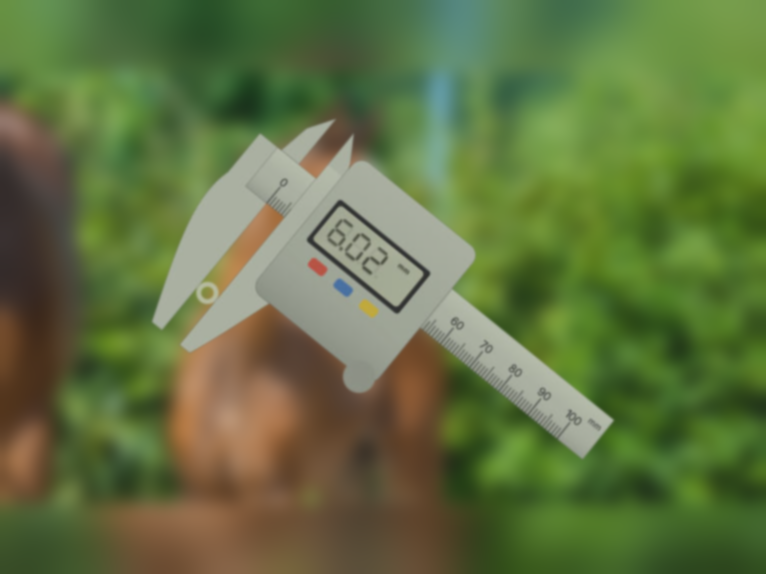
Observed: 6.02 mm
